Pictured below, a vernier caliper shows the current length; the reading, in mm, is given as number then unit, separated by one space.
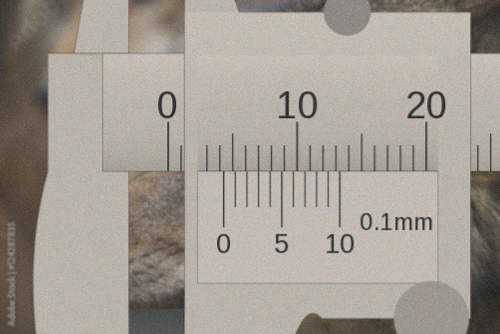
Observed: 4.3 mm
